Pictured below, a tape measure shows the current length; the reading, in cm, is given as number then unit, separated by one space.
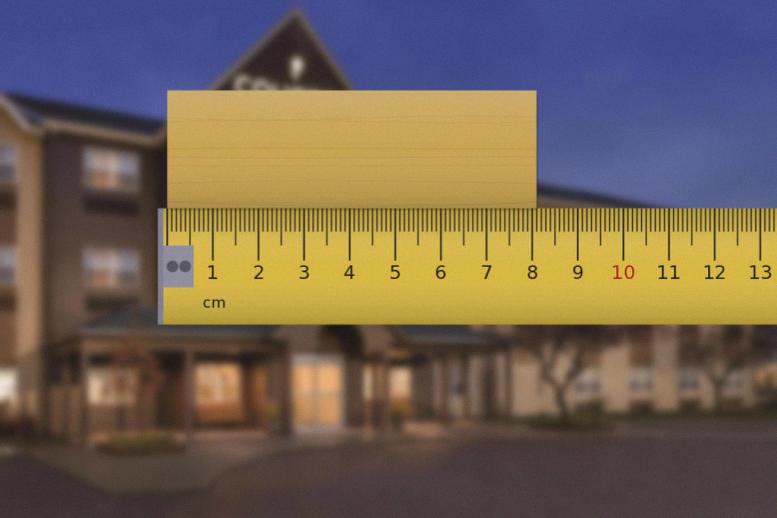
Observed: 8.1 cm
